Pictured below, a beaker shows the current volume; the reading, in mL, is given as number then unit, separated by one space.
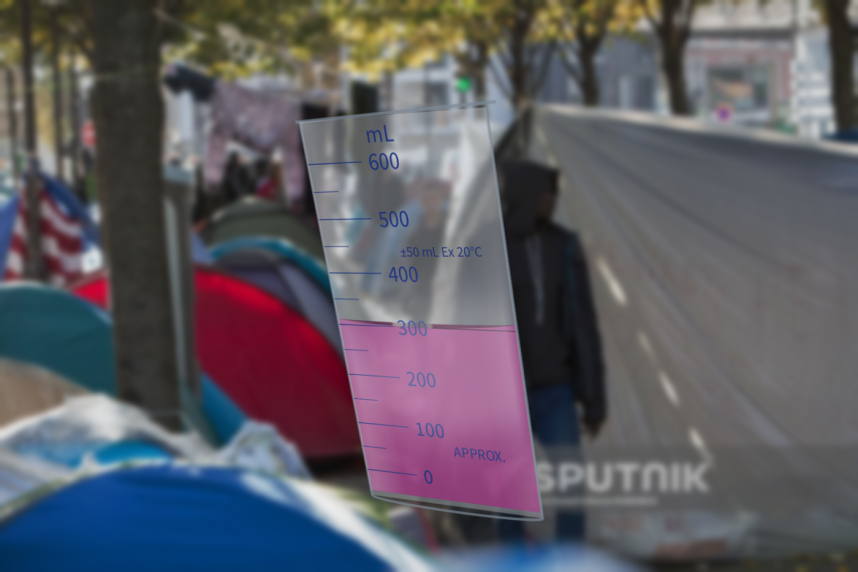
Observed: 300 mL
